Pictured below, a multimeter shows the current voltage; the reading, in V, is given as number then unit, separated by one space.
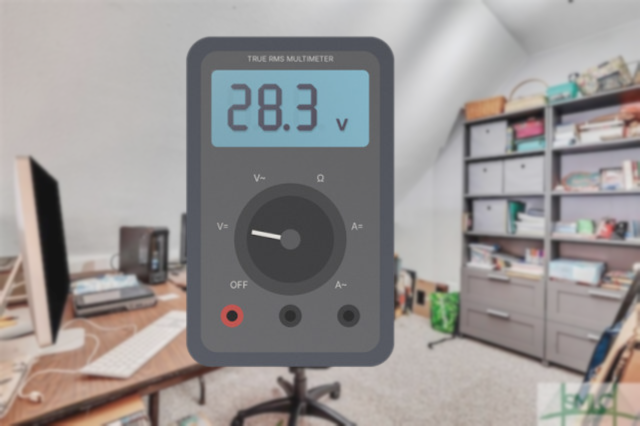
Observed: 28.3 V
